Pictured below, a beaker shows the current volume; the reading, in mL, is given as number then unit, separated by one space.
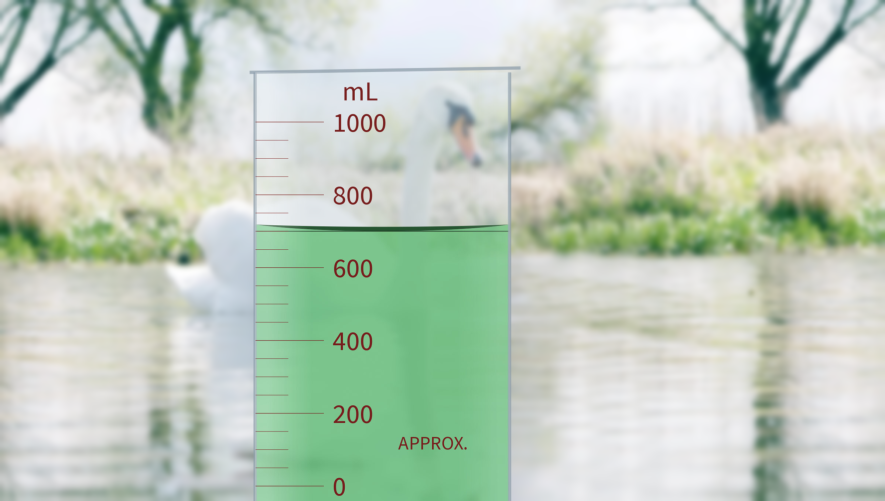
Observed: 700 mL
